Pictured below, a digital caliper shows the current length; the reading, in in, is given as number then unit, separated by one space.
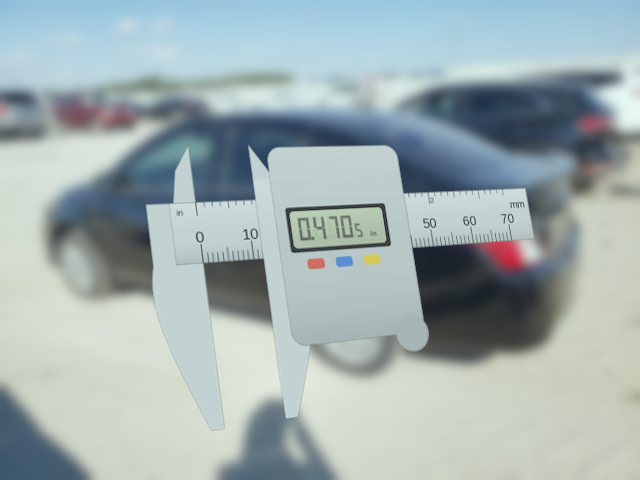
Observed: 0.4705 in
